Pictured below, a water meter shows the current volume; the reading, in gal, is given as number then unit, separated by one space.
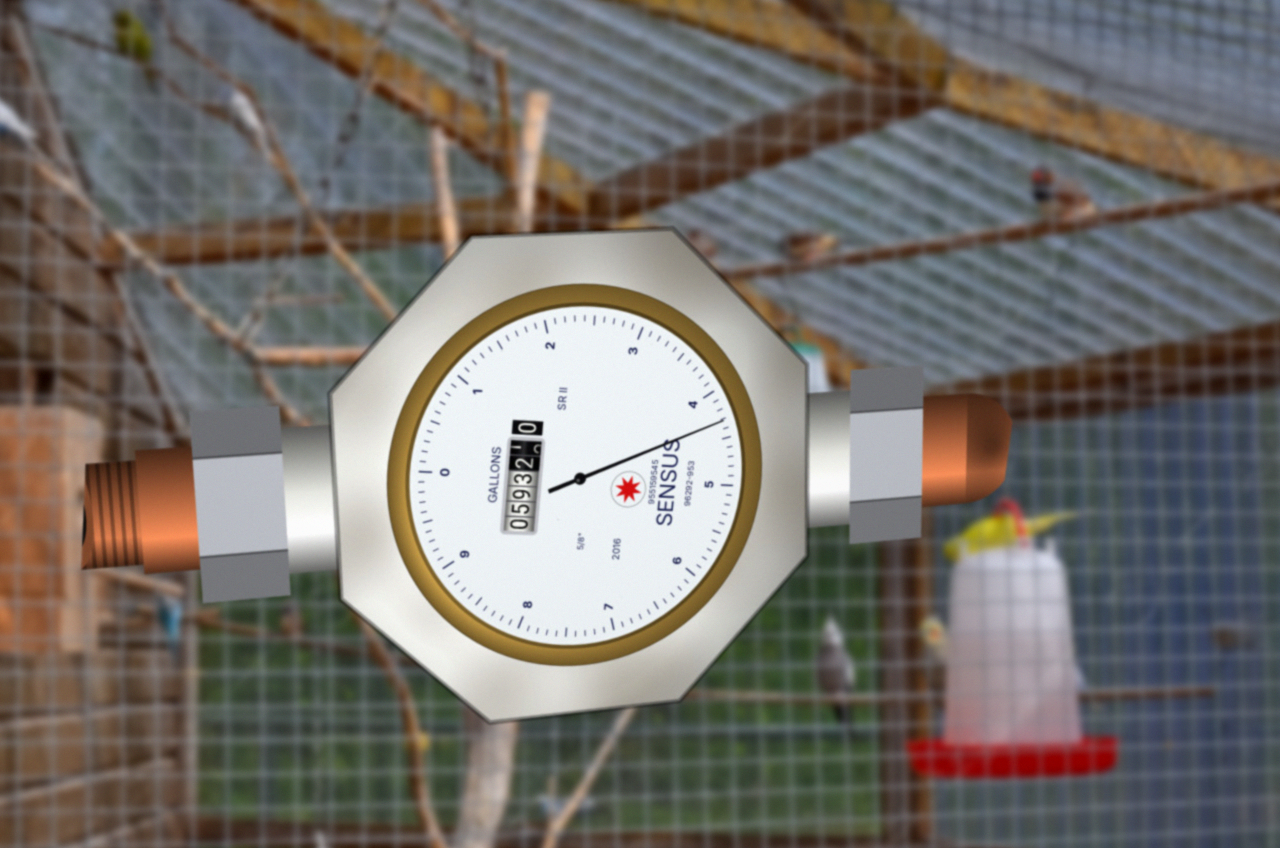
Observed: 593214.3 gal
